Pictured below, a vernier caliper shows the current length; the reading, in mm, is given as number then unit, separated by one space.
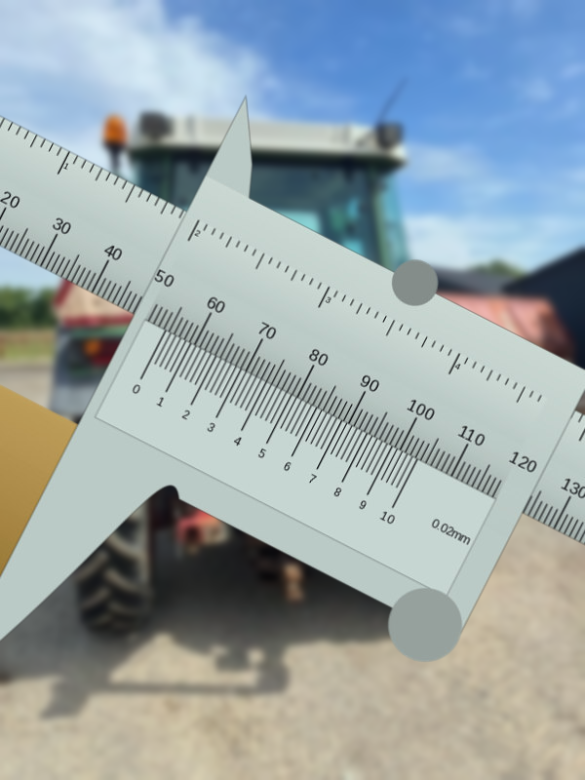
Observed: 54.4 mm
